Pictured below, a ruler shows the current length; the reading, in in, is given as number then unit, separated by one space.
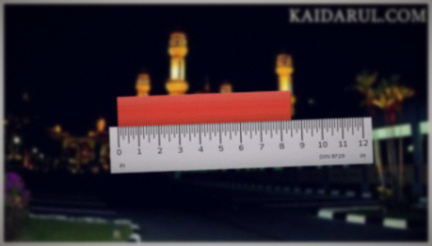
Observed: 8.5 in
